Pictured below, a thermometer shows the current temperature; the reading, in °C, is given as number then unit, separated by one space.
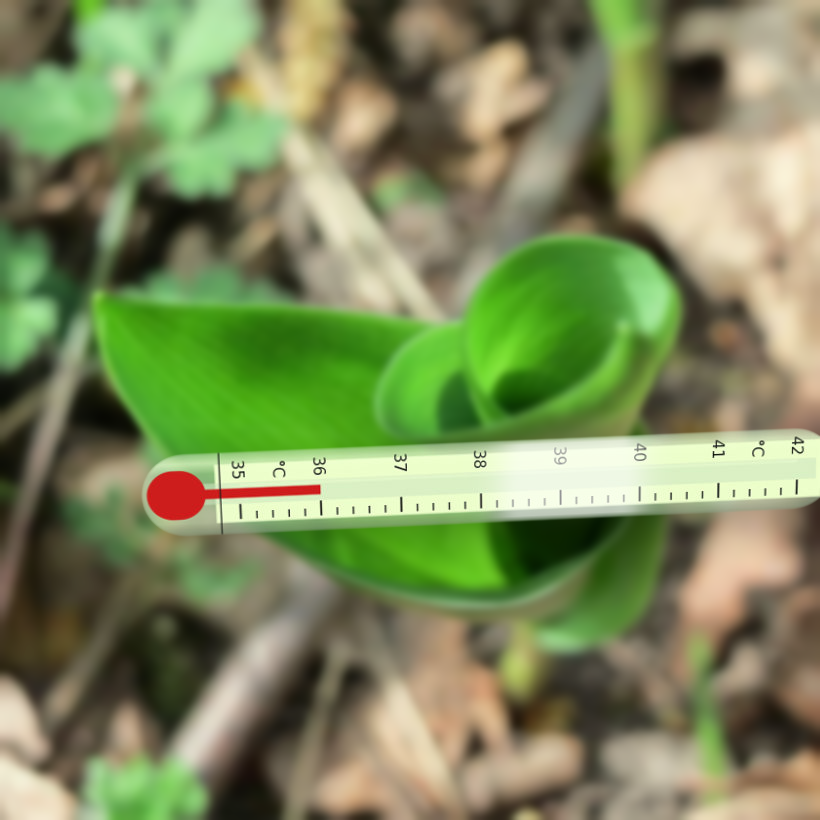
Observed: 36 °C
